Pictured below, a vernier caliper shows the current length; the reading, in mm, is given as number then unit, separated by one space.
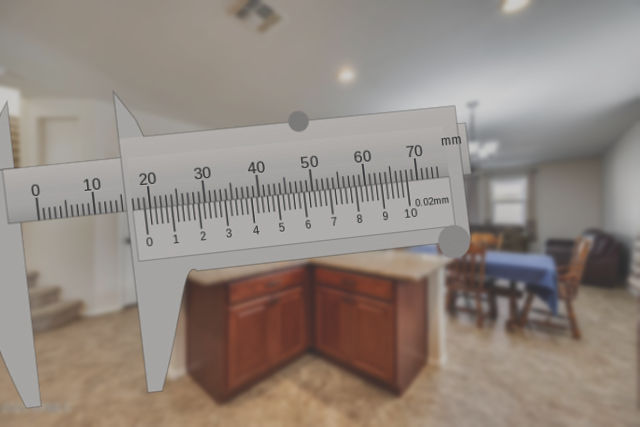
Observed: 19.0 mm
